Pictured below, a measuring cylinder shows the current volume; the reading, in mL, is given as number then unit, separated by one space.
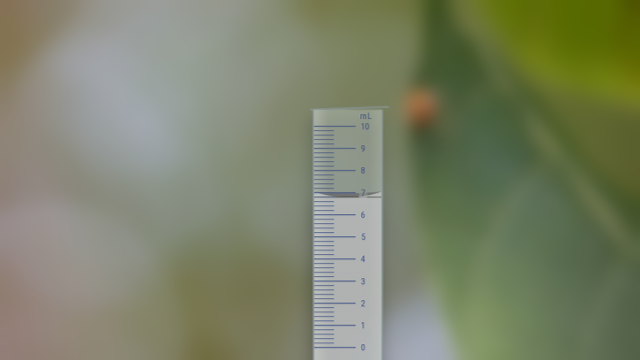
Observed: 6.8 mL
